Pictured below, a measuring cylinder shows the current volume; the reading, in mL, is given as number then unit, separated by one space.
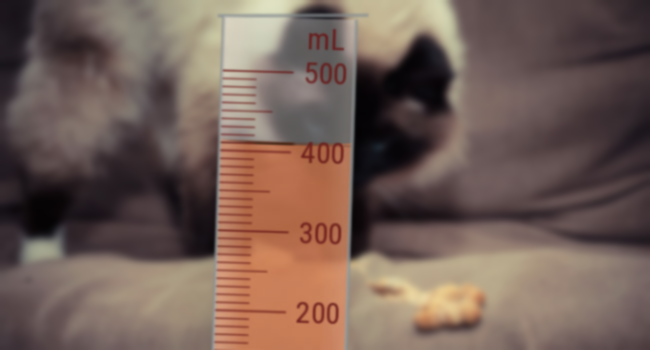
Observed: 410 mL
